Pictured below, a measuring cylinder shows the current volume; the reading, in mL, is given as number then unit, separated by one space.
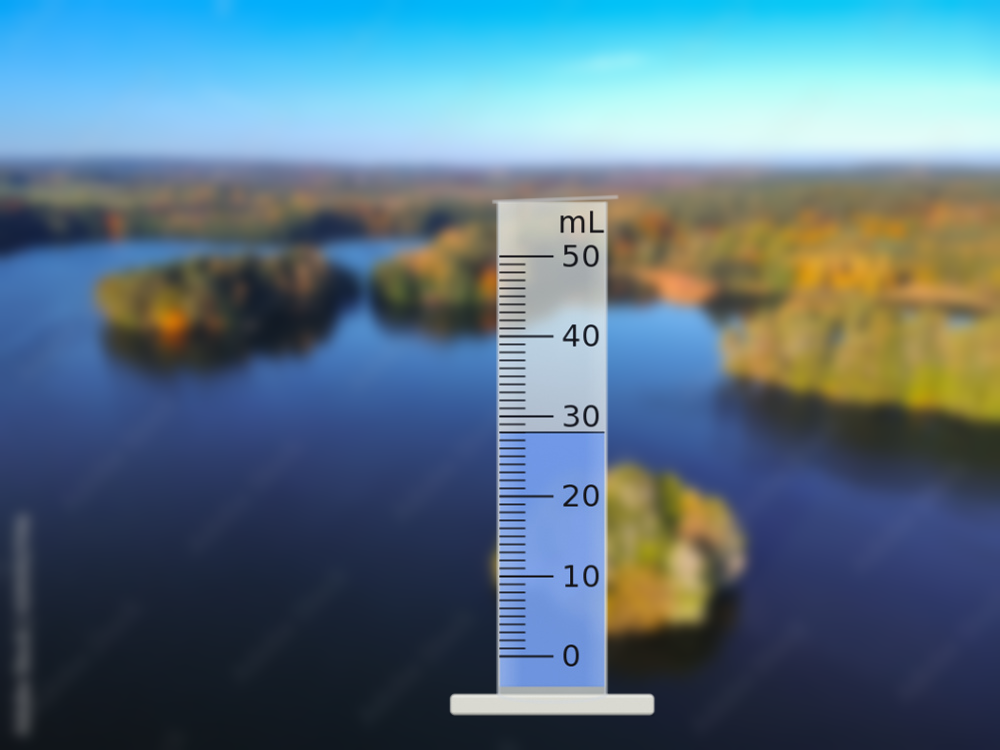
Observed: 28 mL
